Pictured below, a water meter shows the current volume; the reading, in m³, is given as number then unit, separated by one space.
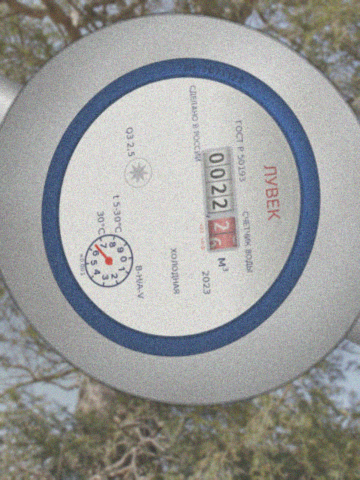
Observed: 22.256 m³
